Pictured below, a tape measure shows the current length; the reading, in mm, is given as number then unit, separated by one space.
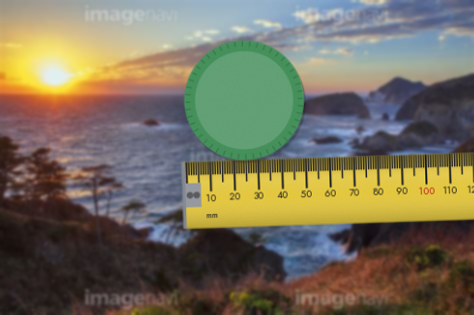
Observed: 50 mm
